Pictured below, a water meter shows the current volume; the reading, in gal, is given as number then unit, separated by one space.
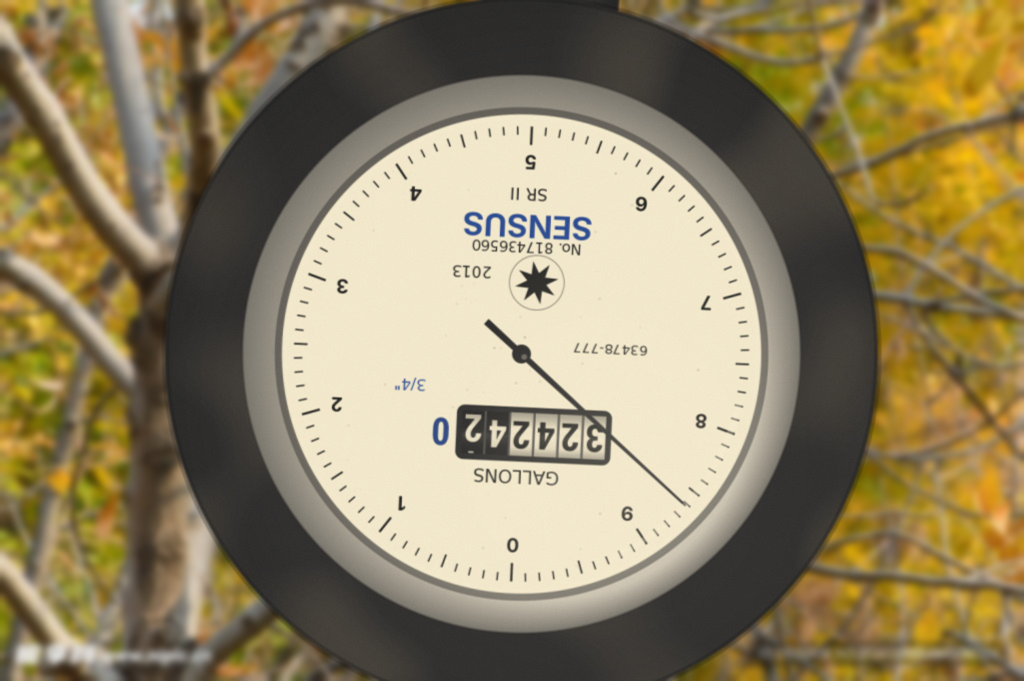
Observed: 3242418.6 gal
